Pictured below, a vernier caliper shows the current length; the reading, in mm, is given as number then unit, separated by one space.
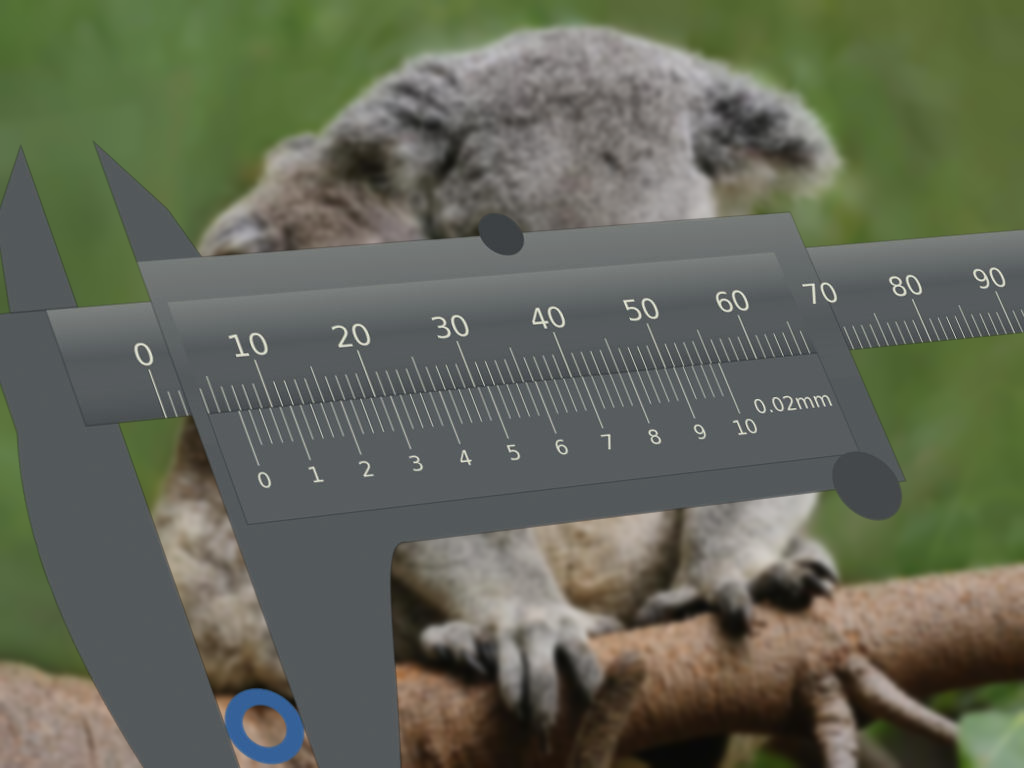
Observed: 6.8 mm
